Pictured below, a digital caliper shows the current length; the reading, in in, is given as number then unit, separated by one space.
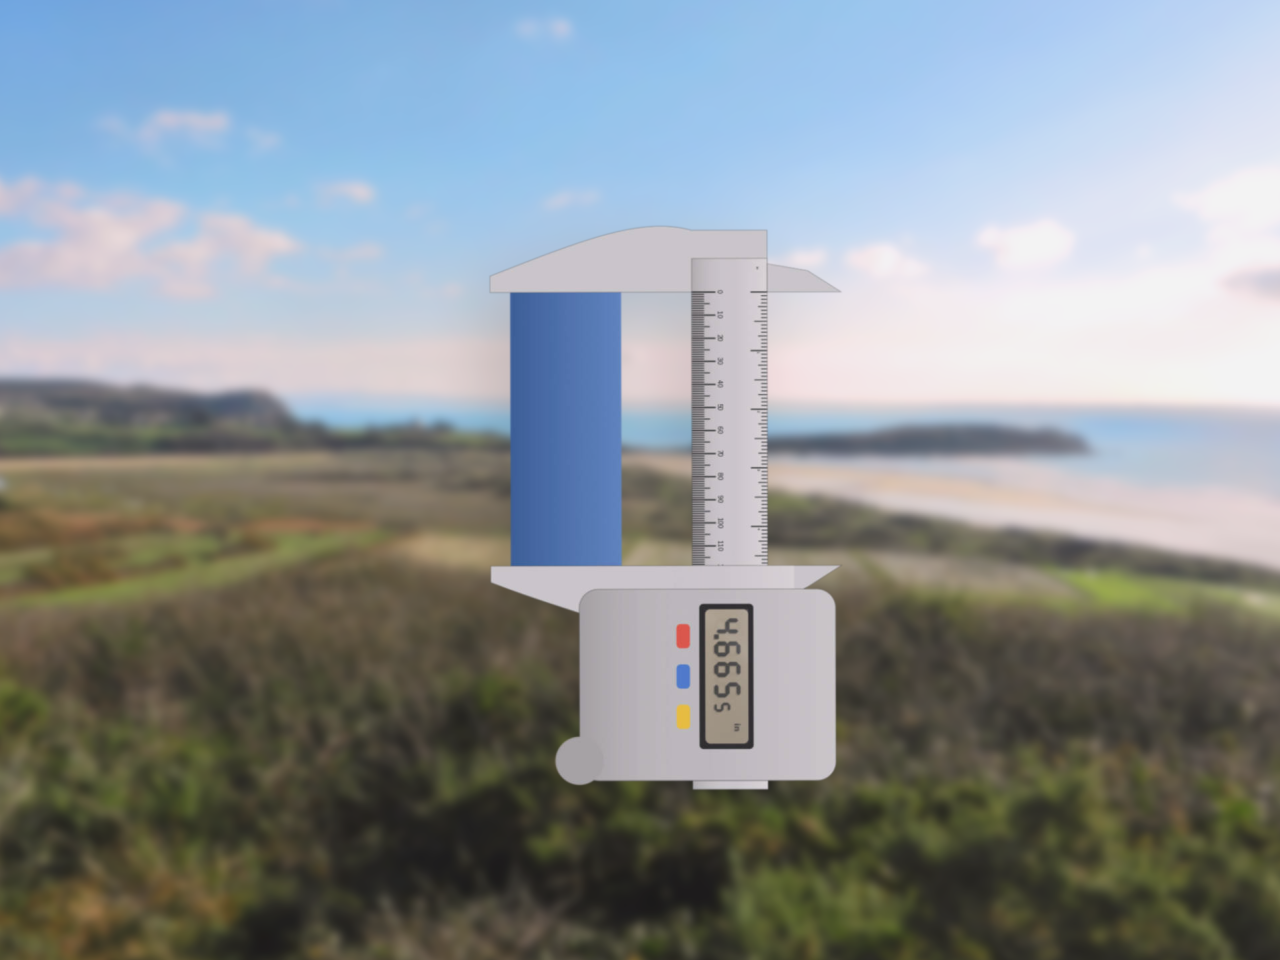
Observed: 4.6655 in
